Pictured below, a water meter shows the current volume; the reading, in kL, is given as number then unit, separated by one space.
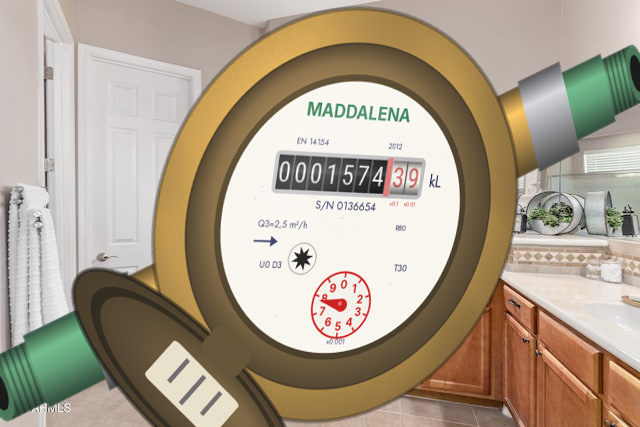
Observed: 1574.397 kL
